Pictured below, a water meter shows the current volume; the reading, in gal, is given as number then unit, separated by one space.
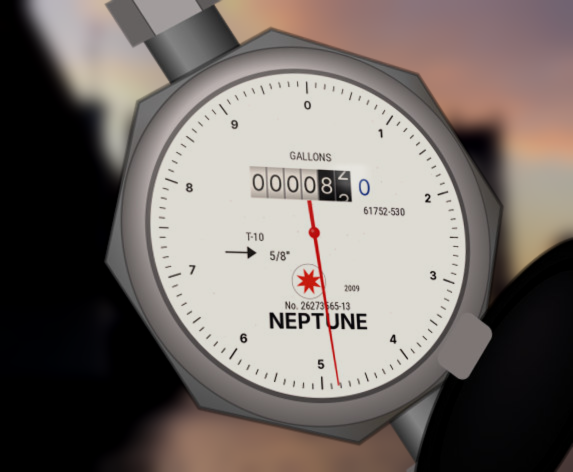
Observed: 824.8 gal
